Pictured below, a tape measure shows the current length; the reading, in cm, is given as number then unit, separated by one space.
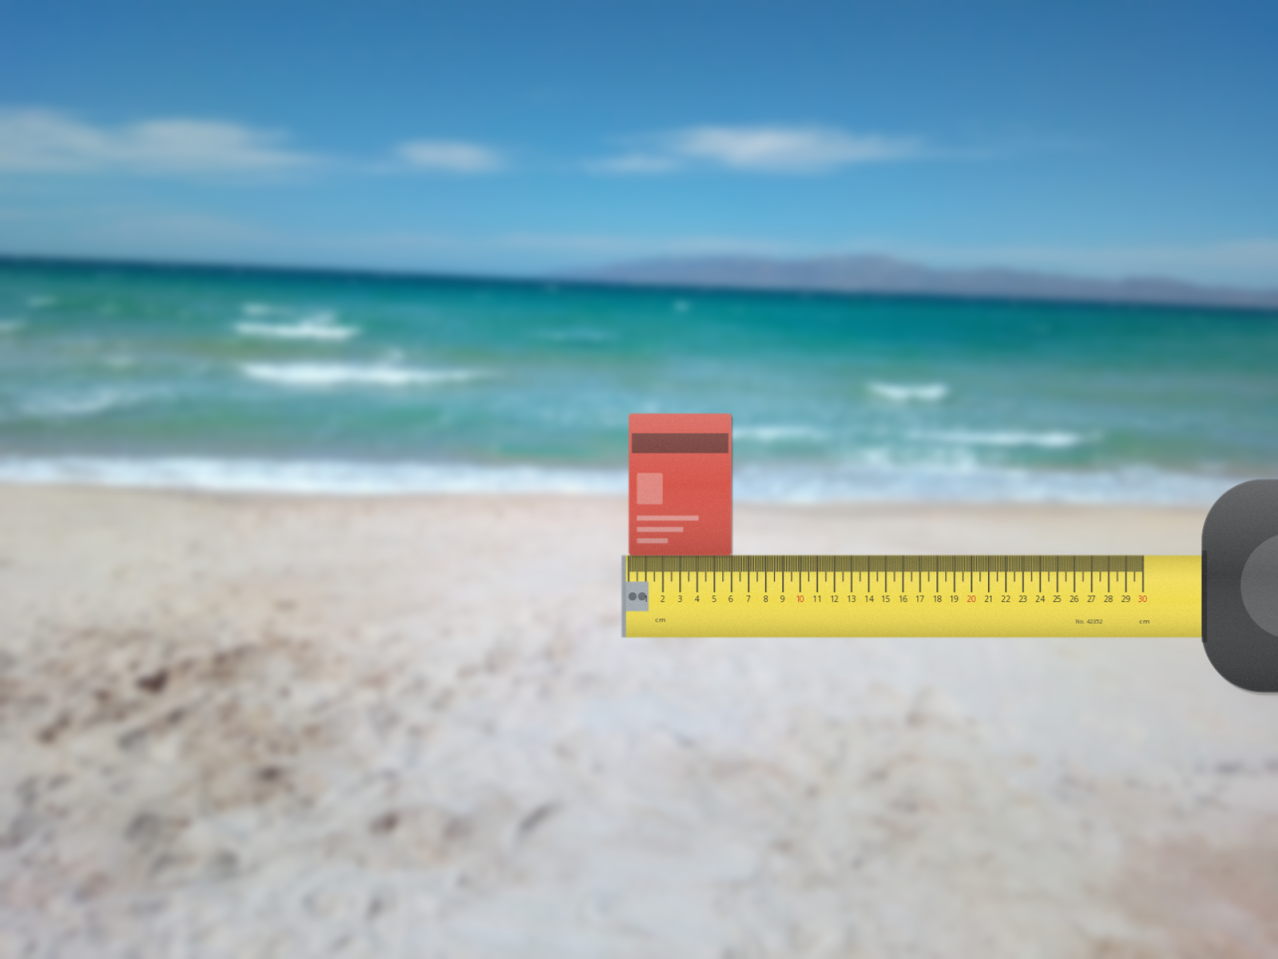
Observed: 6 cm
